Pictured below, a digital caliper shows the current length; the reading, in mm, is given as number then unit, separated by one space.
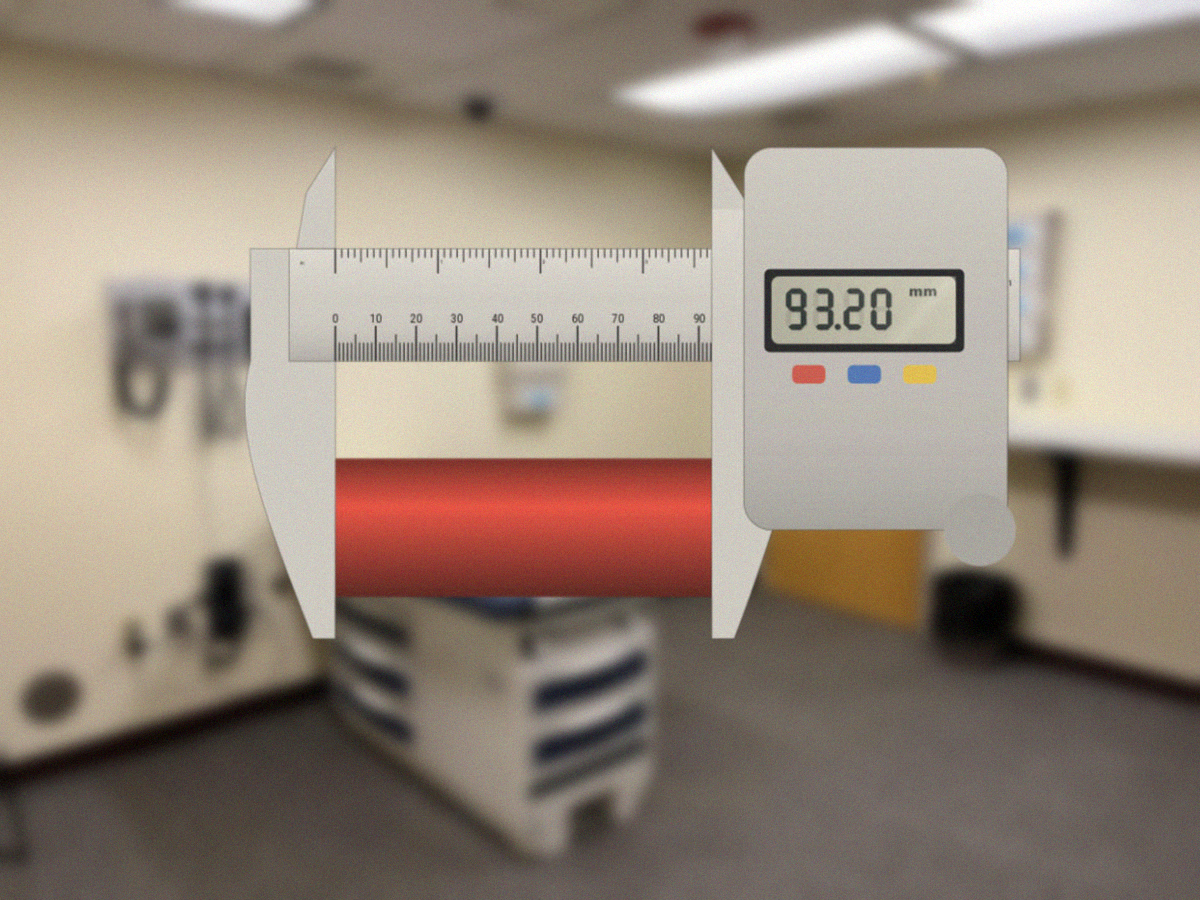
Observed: 93.20 mm
